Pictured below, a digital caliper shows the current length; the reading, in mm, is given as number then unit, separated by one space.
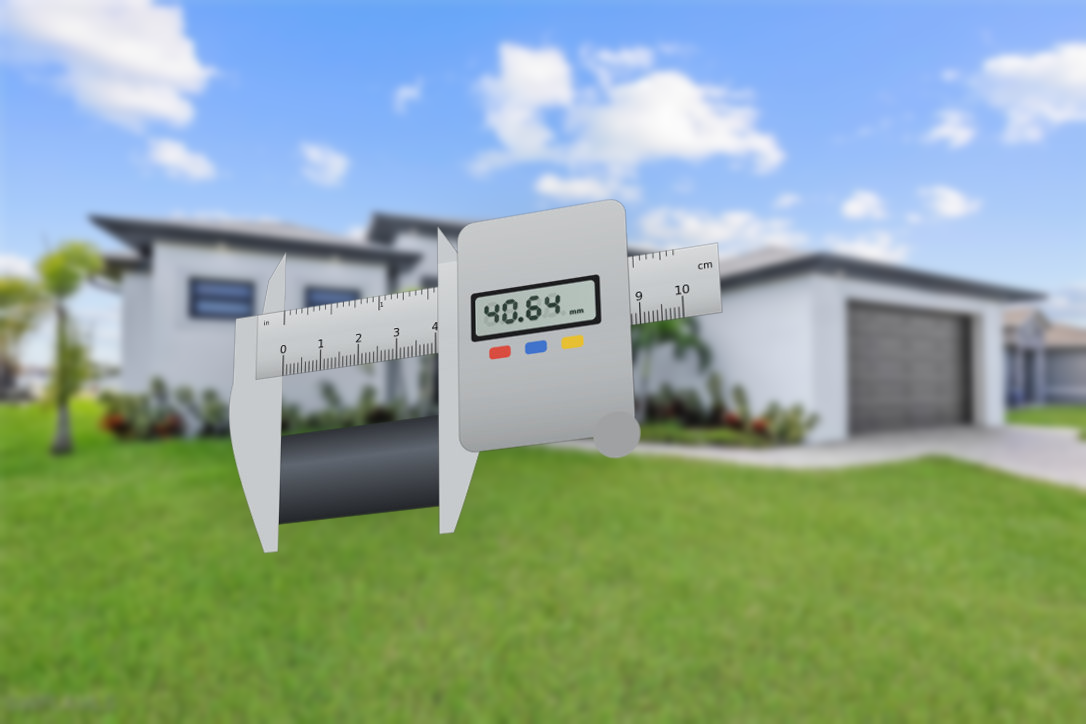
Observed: 40.64 mm
